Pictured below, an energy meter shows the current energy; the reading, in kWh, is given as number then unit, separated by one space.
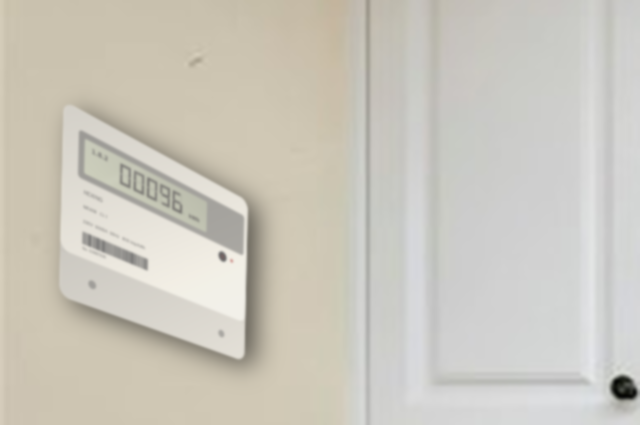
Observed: 96 kWh
